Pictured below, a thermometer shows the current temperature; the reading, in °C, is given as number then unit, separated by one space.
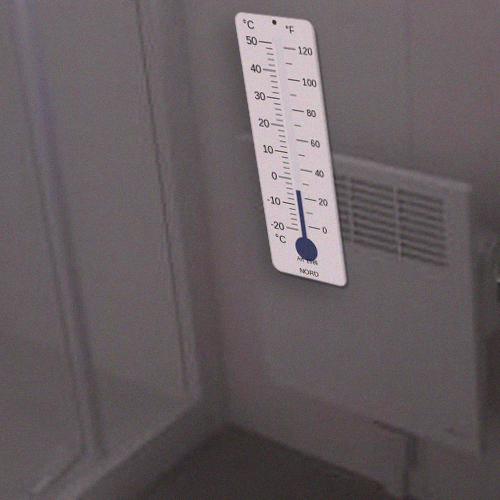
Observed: -4 °C
